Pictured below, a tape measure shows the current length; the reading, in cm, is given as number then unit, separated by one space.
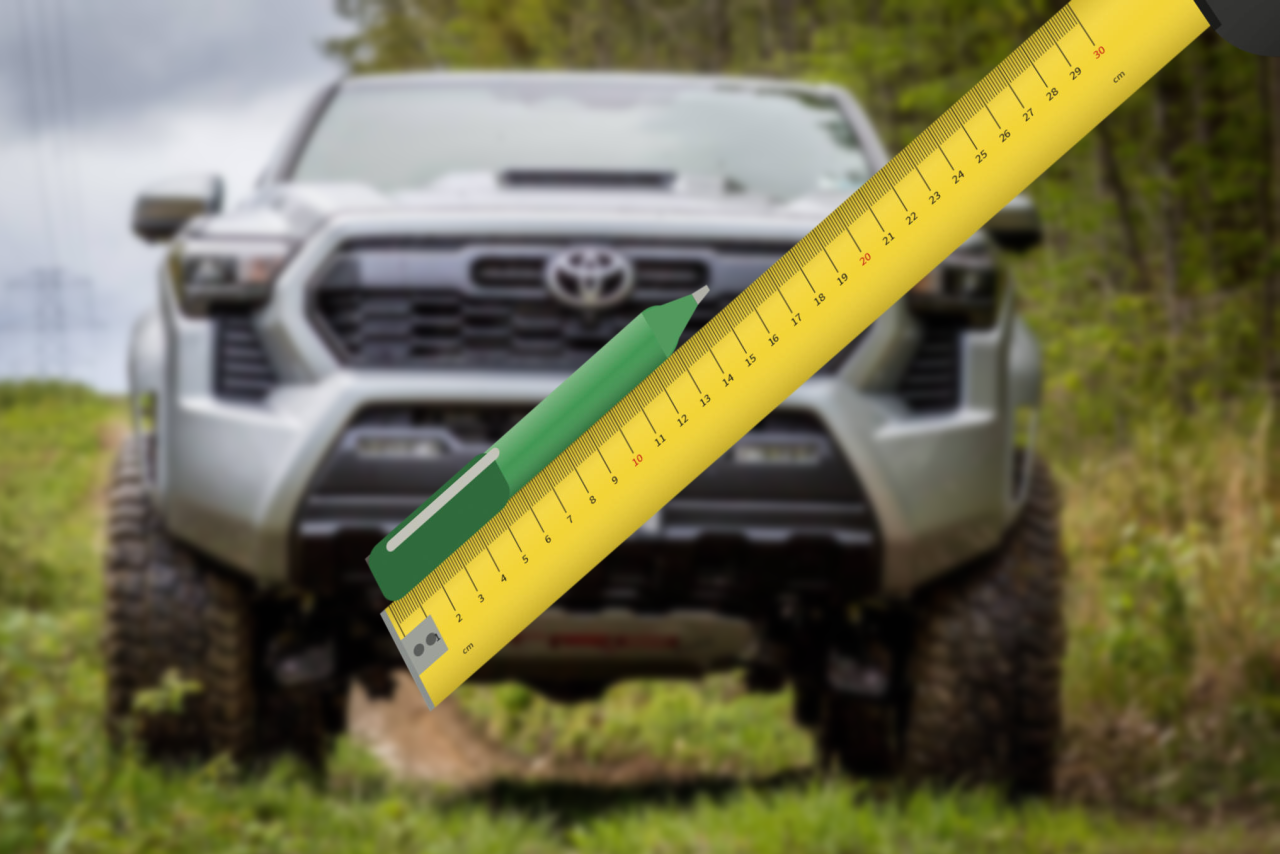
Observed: 15 cm
